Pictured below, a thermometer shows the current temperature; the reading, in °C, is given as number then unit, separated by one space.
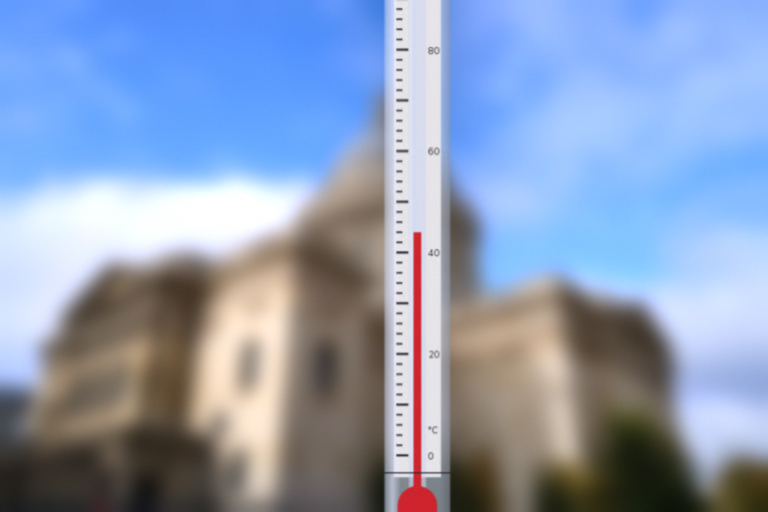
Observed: 44 °C
